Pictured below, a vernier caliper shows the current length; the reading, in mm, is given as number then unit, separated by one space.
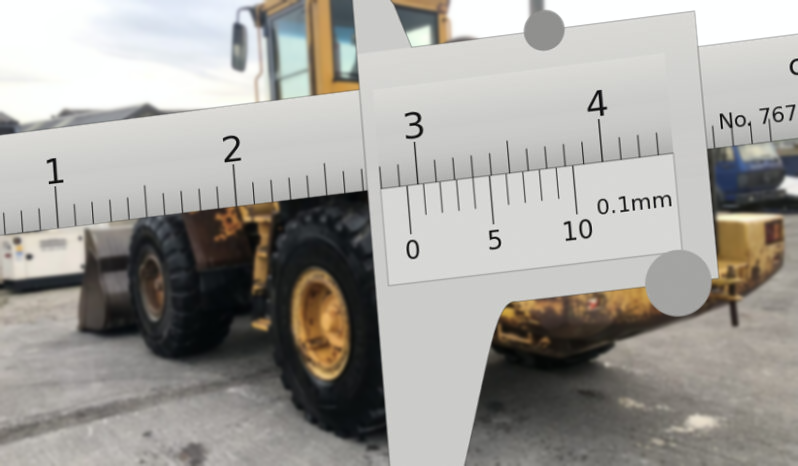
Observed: 29.4 mm
